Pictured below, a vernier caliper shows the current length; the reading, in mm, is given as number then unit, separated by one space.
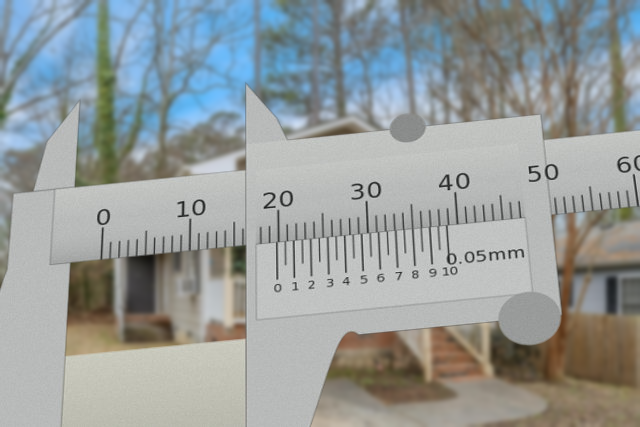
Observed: 19.8 mm
